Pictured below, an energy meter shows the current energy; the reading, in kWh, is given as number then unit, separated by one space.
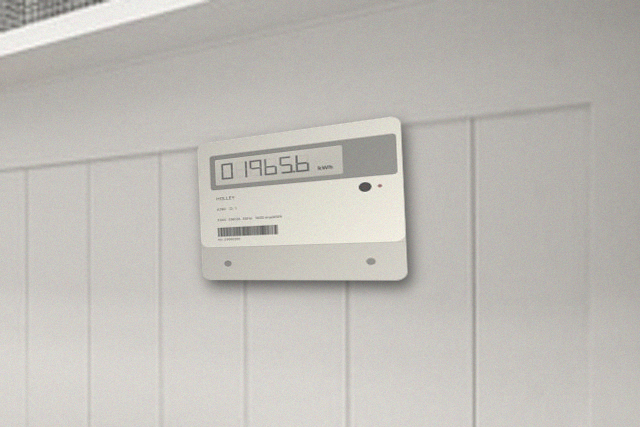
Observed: 1965.6 kWh
